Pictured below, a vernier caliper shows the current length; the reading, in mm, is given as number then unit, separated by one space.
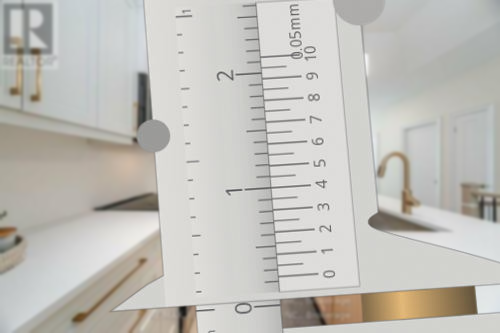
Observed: 2.4 mm
